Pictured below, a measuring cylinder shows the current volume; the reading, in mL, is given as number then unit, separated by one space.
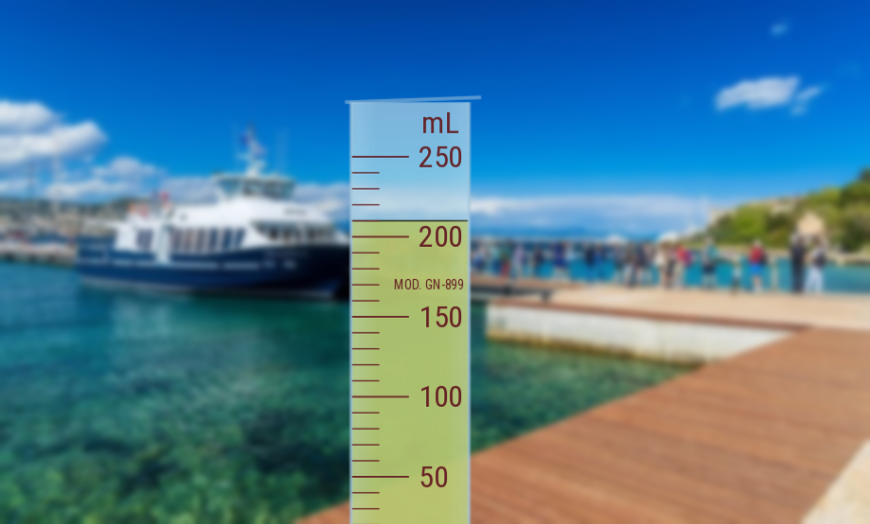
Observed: 210 mL
